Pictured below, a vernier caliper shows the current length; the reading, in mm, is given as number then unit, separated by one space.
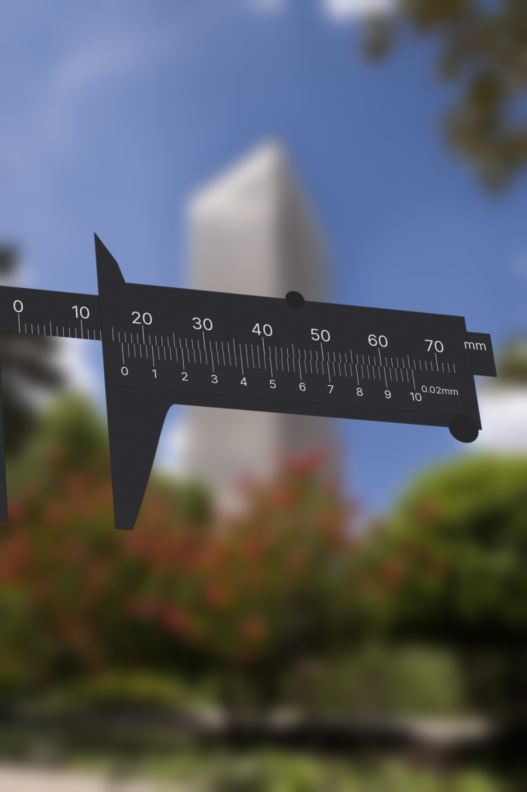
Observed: 16.4 mm
